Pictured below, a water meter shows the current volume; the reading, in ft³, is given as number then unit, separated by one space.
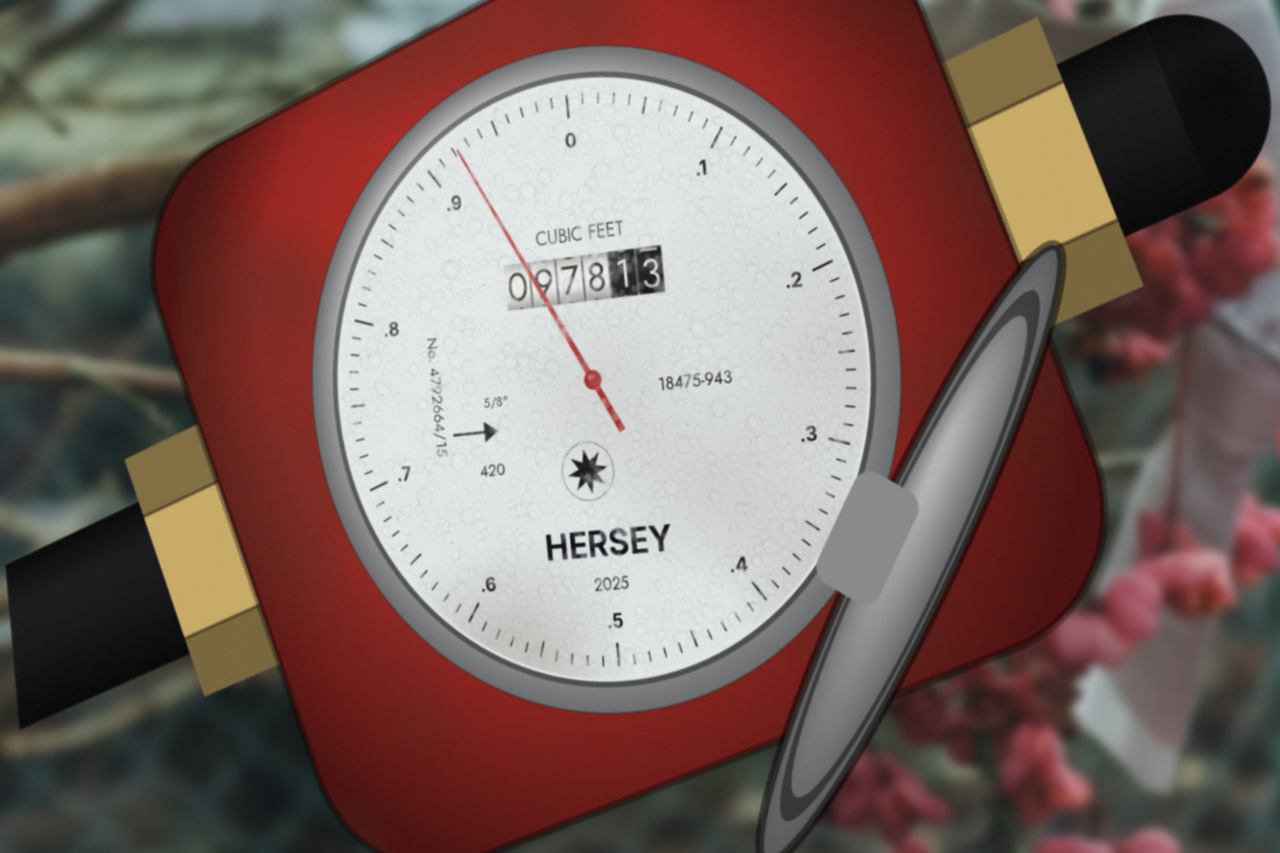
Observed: 97812.92 ft³
